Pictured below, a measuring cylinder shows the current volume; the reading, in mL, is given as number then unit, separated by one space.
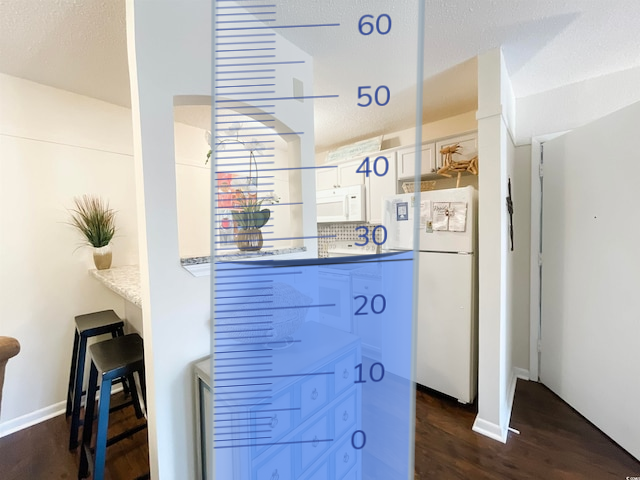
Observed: 26 mL
